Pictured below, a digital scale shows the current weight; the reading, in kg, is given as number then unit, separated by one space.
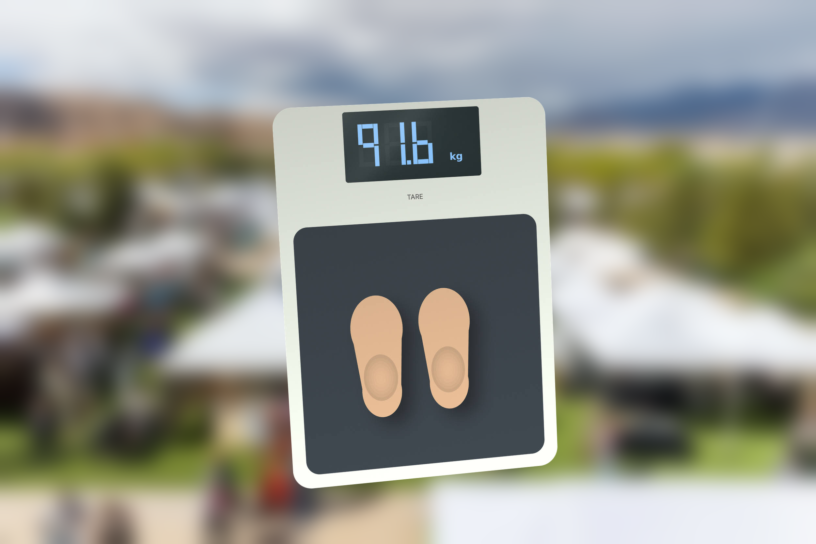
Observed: 91.6 kg
